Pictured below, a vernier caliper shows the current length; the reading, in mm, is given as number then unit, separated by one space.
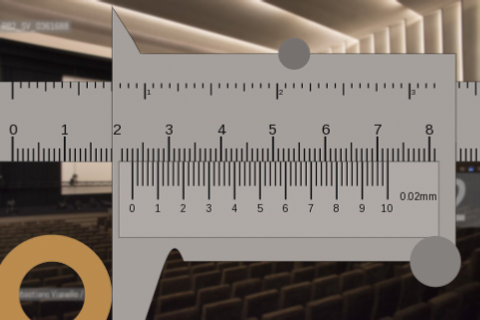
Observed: 23.0 mm
